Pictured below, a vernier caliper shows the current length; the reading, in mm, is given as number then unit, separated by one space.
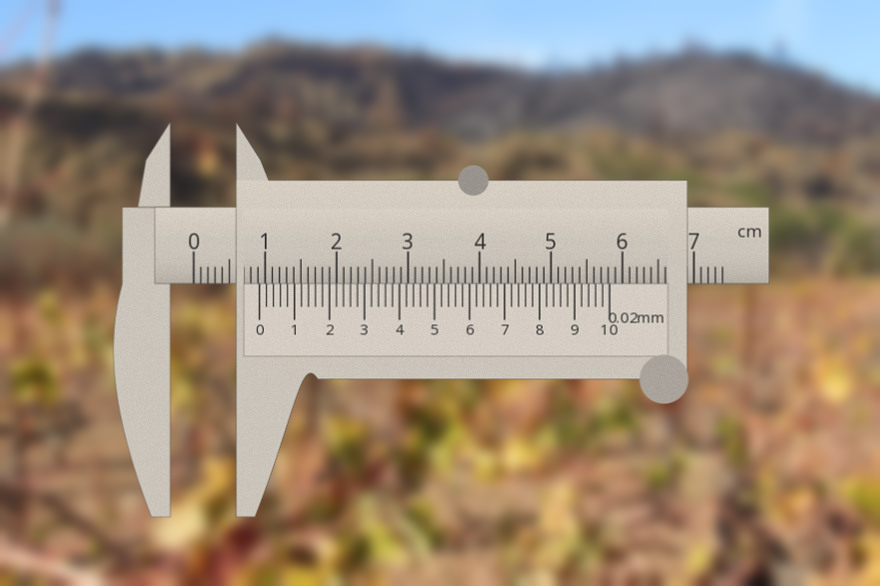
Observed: 9.2 mm
